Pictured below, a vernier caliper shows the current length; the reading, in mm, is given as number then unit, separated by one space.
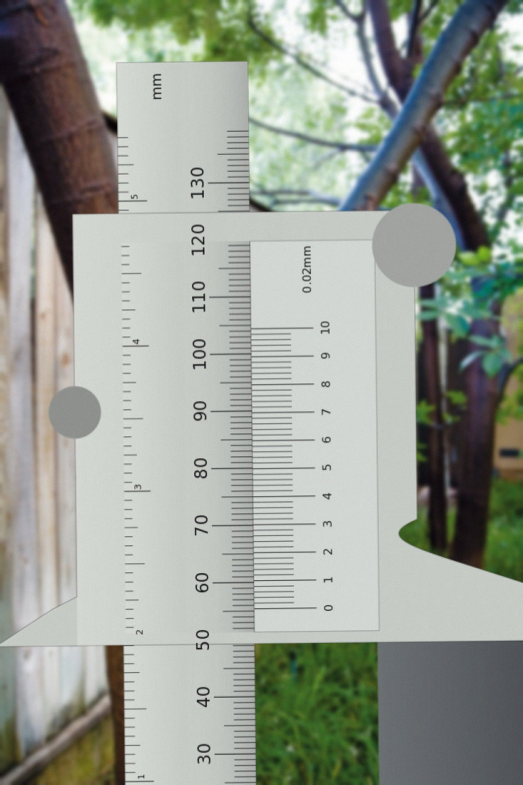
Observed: 55.4 mm
